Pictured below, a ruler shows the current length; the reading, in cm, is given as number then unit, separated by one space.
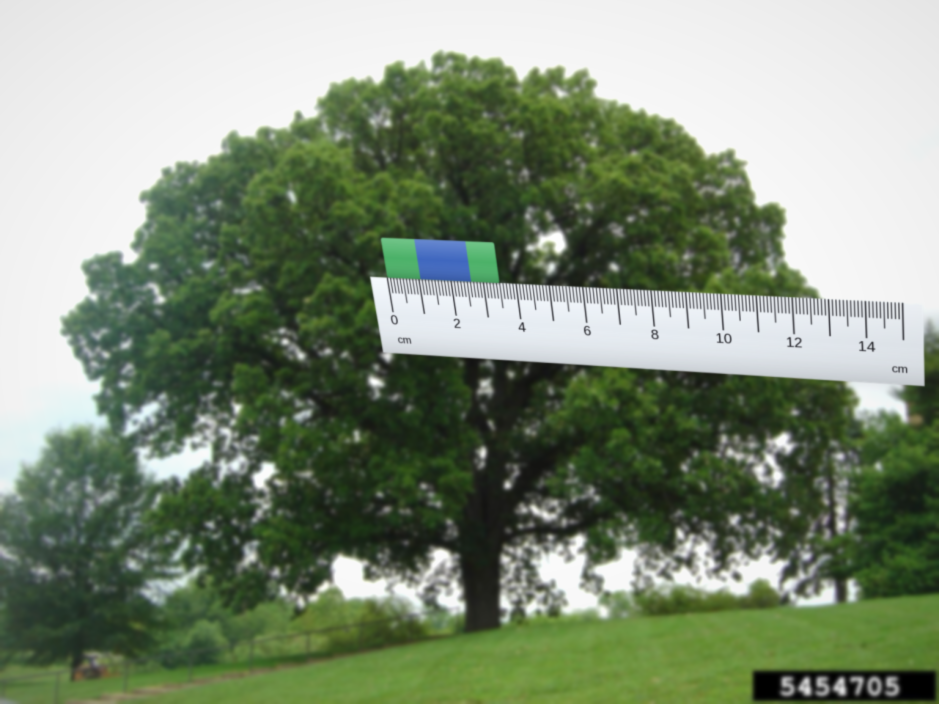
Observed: 3.5 cm
